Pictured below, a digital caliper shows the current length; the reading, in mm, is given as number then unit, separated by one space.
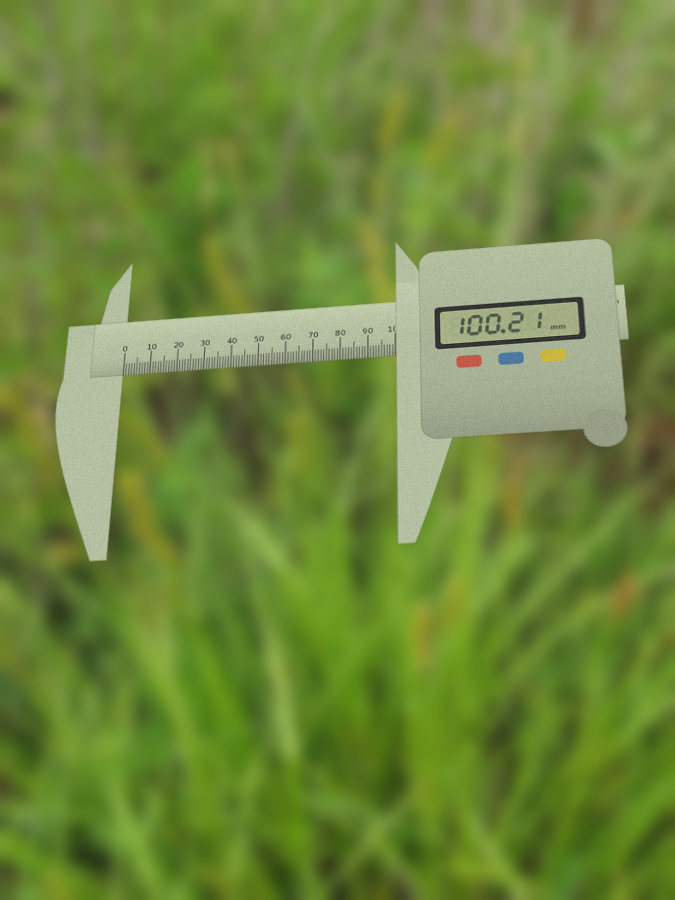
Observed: 100.21 mm
